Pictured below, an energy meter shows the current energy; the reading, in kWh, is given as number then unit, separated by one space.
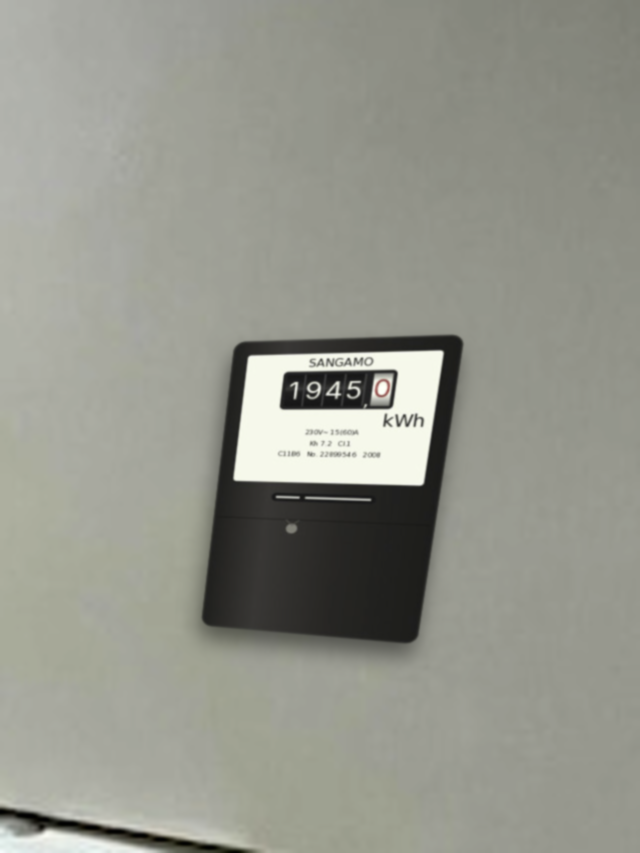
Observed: 1945.0 kWh
